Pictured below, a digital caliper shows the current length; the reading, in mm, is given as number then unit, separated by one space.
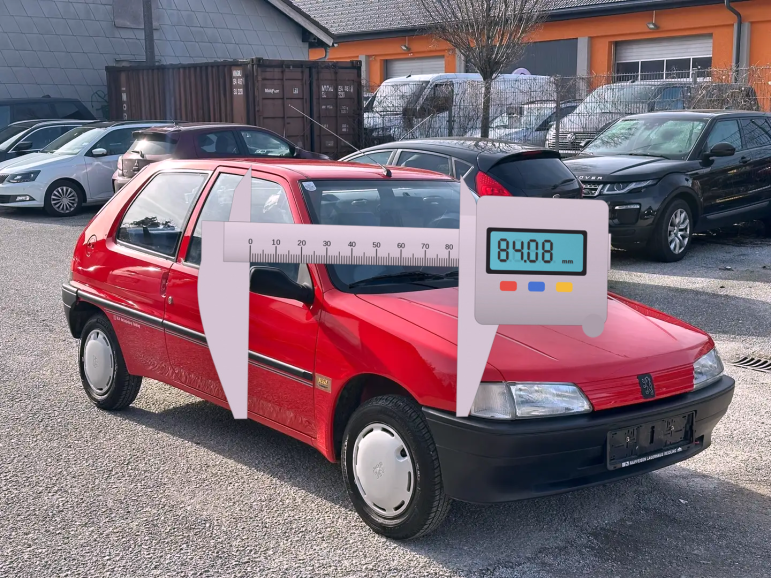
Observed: 84.08 mm
